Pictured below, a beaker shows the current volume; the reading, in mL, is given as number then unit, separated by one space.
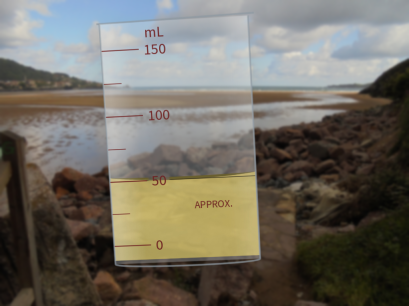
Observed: 50 mL
